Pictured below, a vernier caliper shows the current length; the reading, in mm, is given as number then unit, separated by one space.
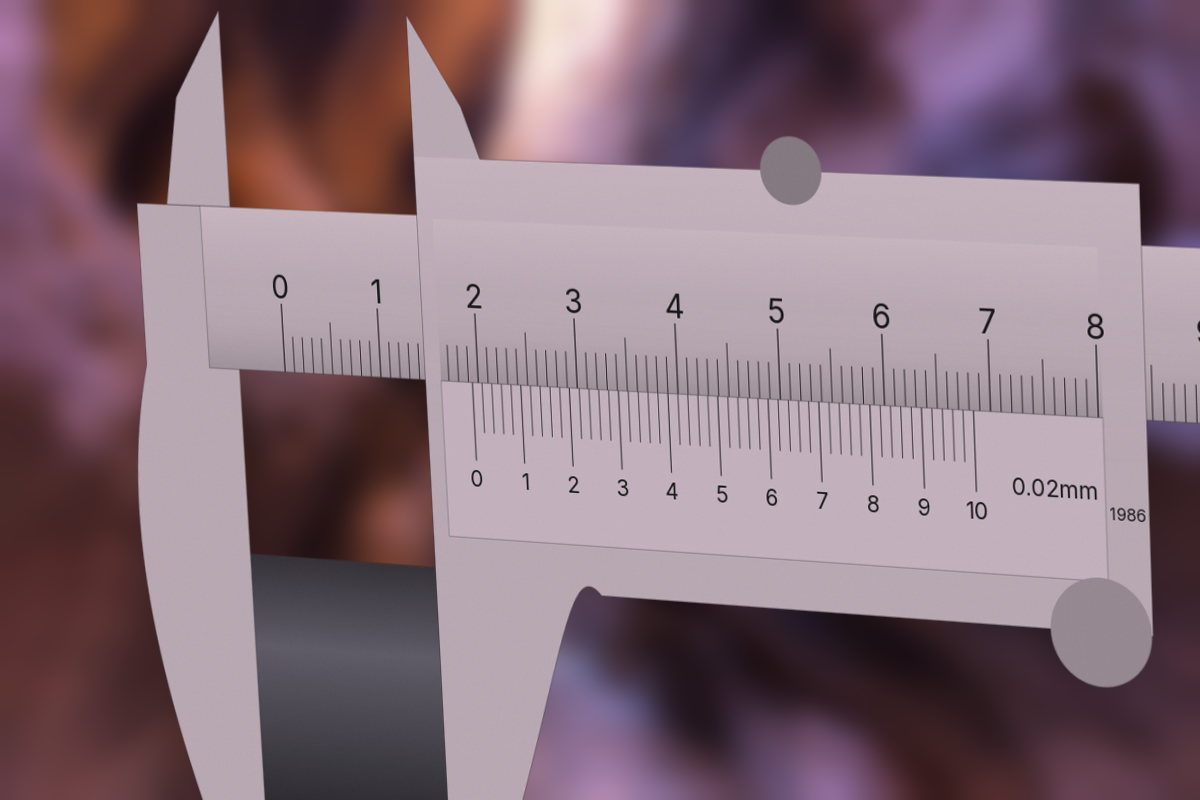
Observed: 19.4 mm
